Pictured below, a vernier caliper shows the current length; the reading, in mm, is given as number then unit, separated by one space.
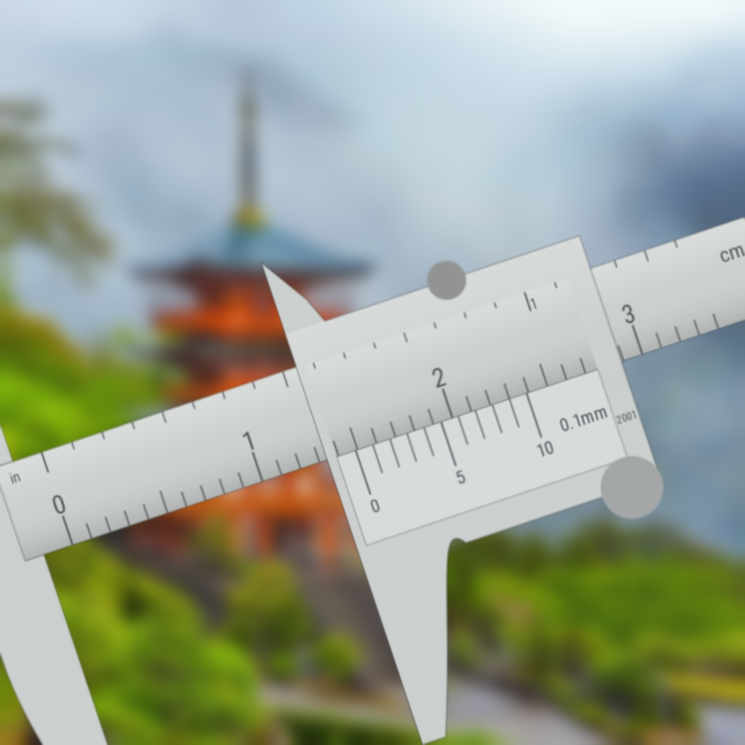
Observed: 14.9 mm
